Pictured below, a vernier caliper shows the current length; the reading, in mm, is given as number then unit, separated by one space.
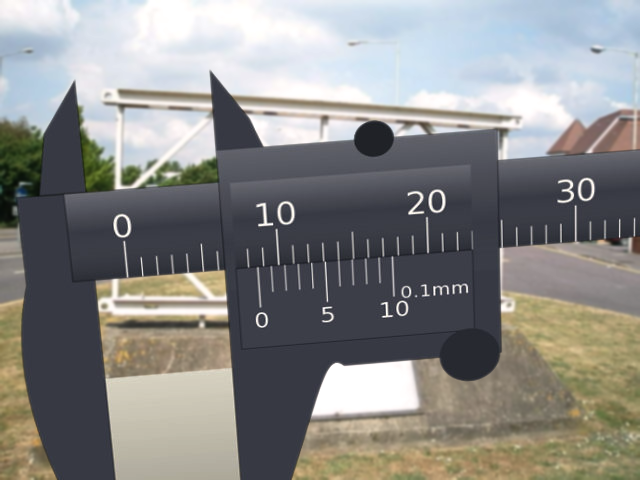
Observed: 8.6 mm
